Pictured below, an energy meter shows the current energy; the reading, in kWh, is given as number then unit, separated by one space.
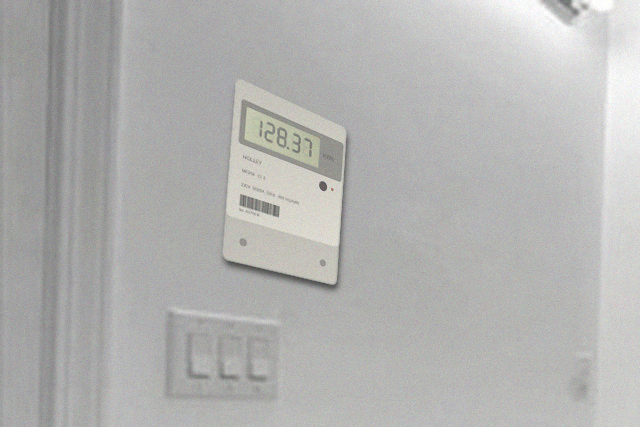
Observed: 128.37 kWh
